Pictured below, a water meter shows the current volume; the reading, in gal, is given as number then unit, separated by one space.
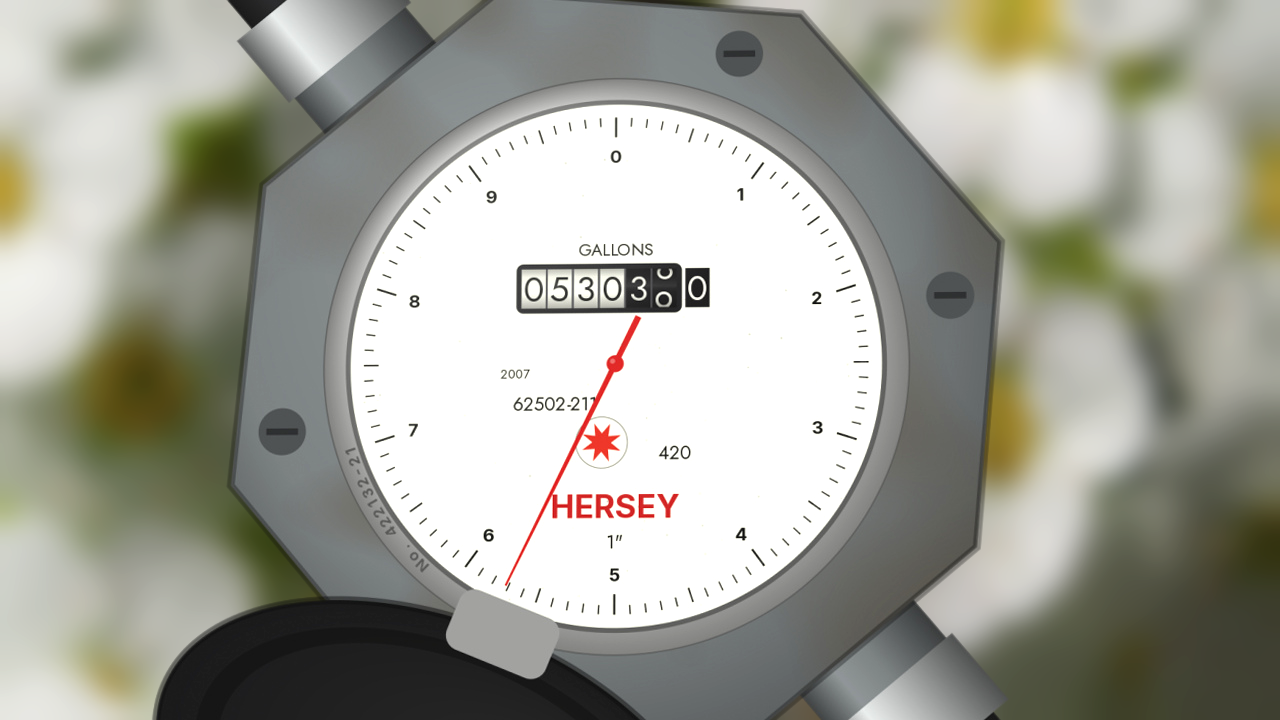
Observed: 530385.7 gal
